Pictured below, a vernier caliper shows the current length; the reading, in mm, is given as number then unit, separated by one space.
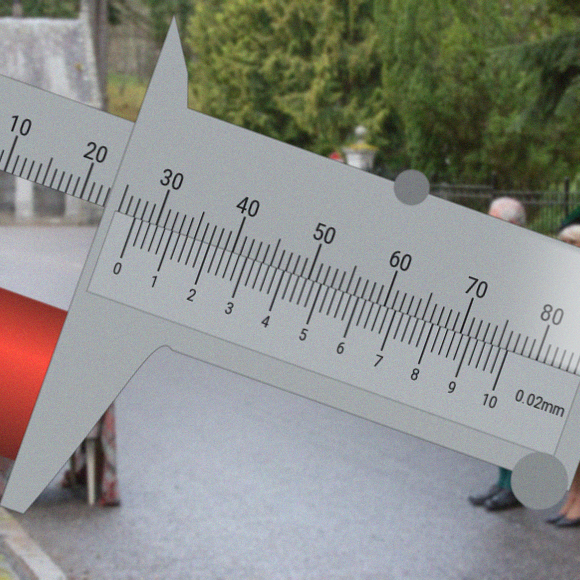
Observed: 27.2 mm
